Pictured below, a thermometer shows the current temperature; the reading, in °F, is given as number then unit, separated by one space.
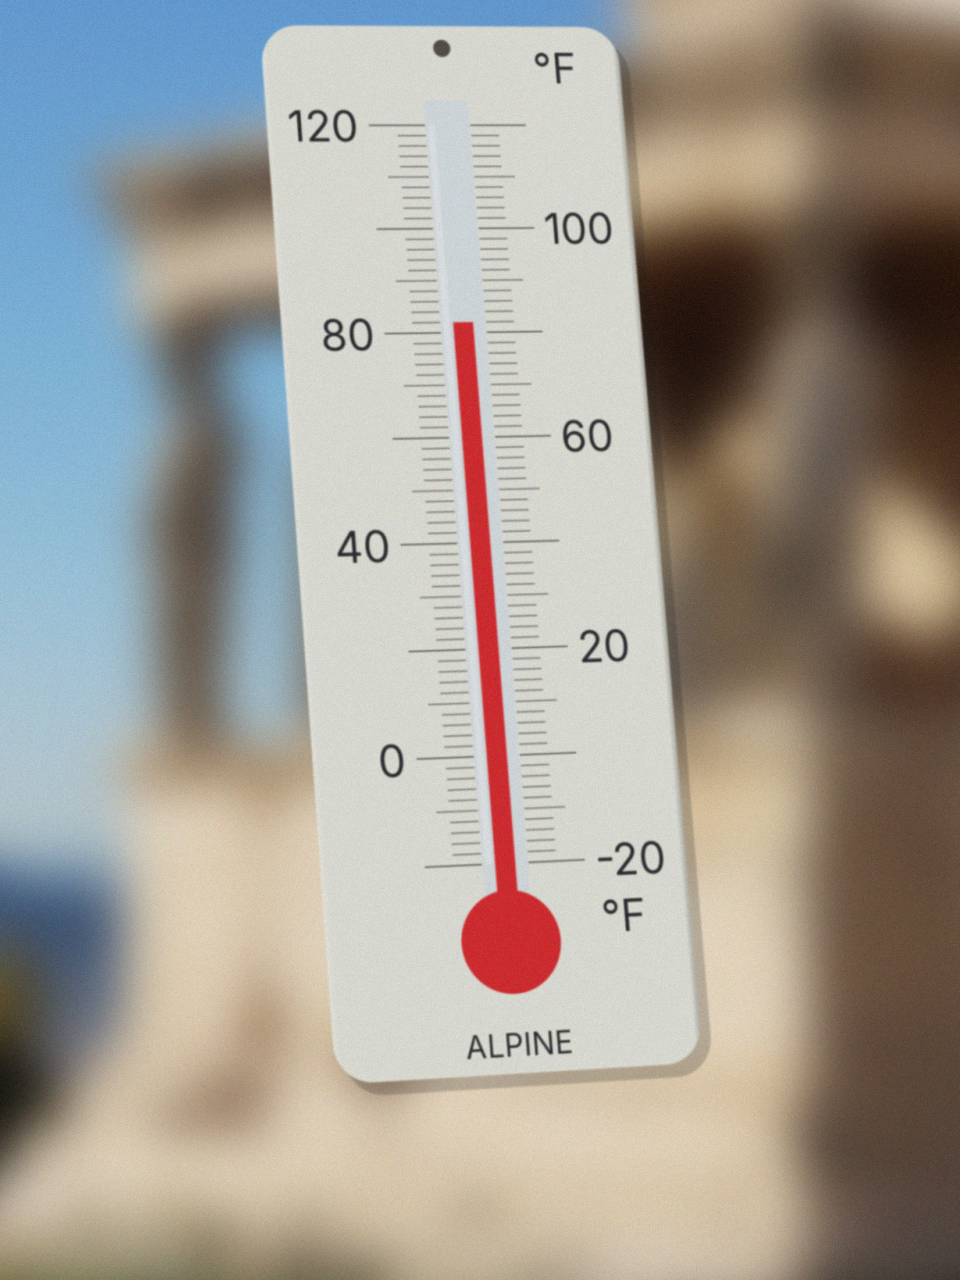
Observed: 82 °F
